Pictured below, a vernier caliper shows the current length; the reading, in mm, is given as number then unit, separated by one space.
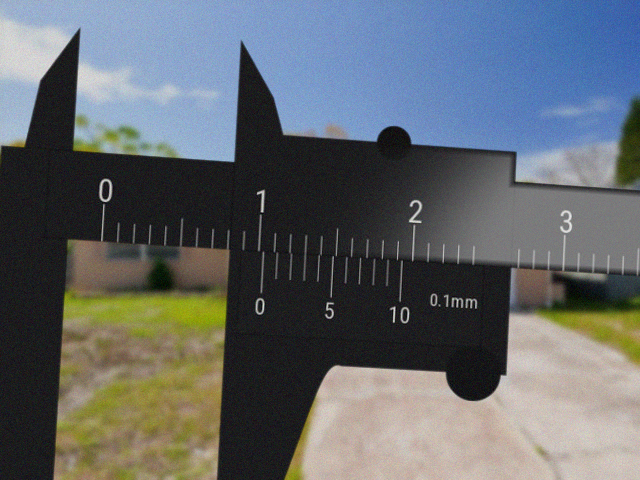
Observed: 10.3 mm
